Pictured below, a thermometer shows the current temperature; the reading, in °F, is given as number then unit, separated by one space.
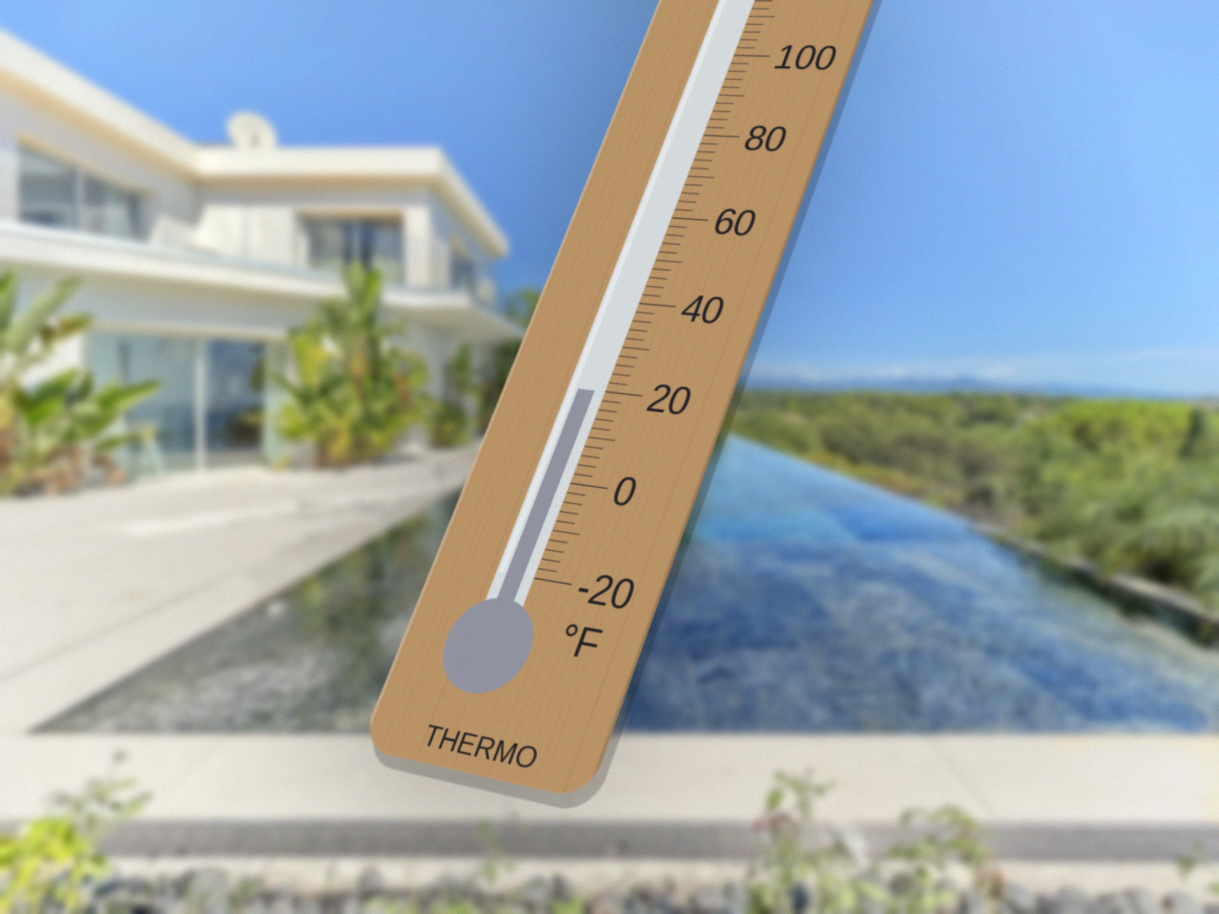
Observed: 20 °F
